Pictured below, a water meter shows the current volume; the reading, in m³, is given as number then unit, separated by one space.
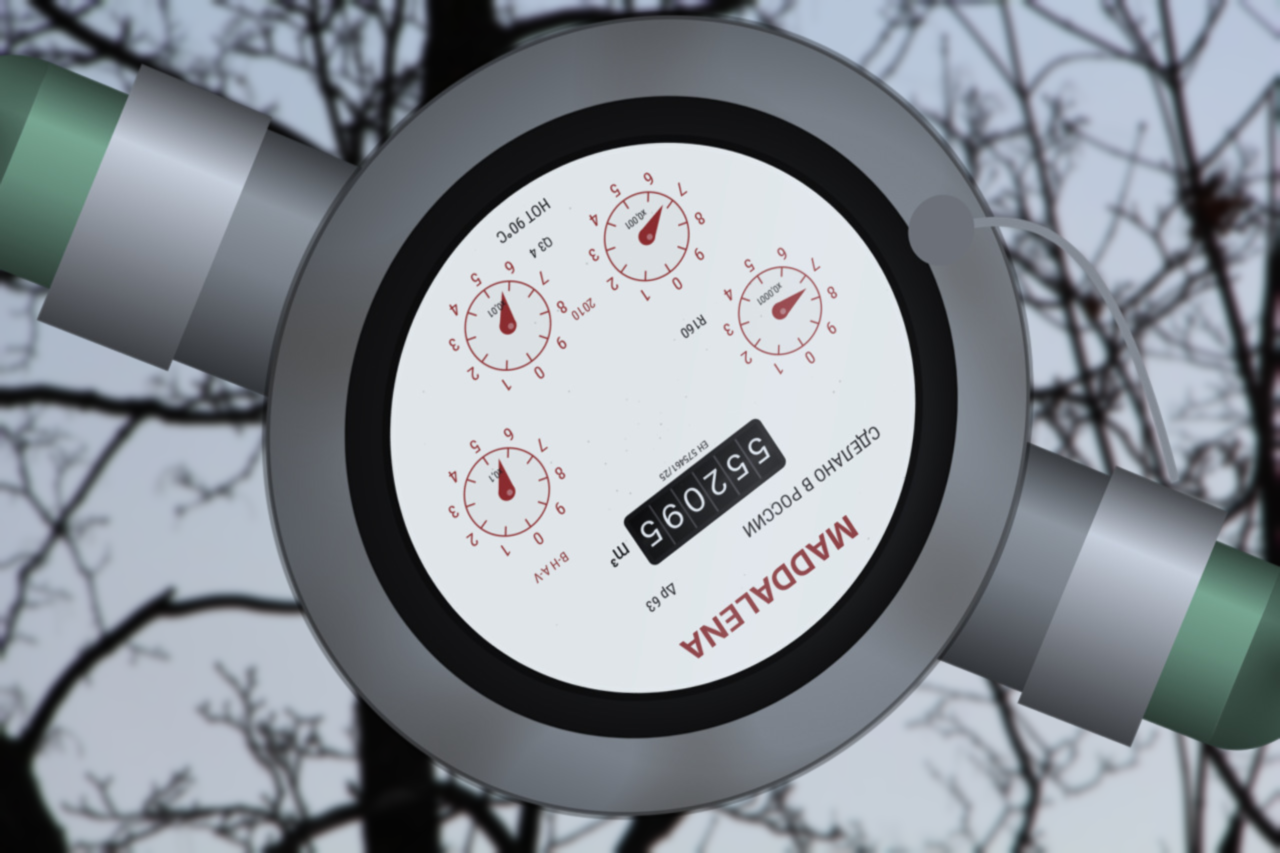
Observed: 552095.5567 m³
